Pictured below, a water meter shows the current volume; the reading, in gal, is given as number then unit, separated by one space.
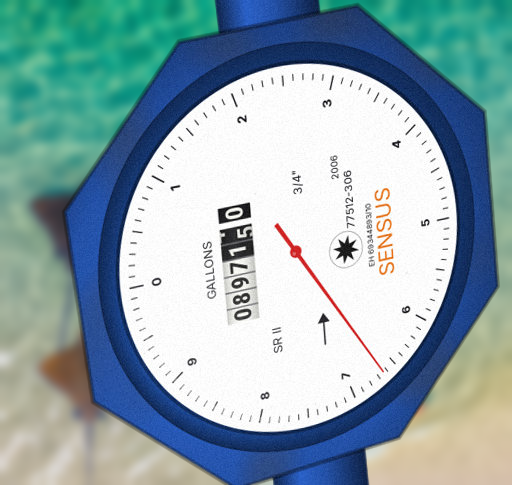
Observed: 897146.6 gal
